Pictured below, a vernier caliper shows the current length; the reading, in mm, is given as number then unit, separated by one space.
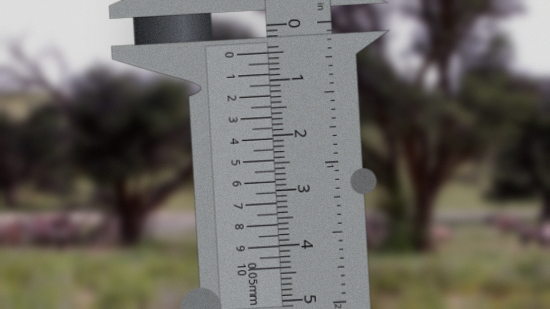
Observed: 5.0 mm
